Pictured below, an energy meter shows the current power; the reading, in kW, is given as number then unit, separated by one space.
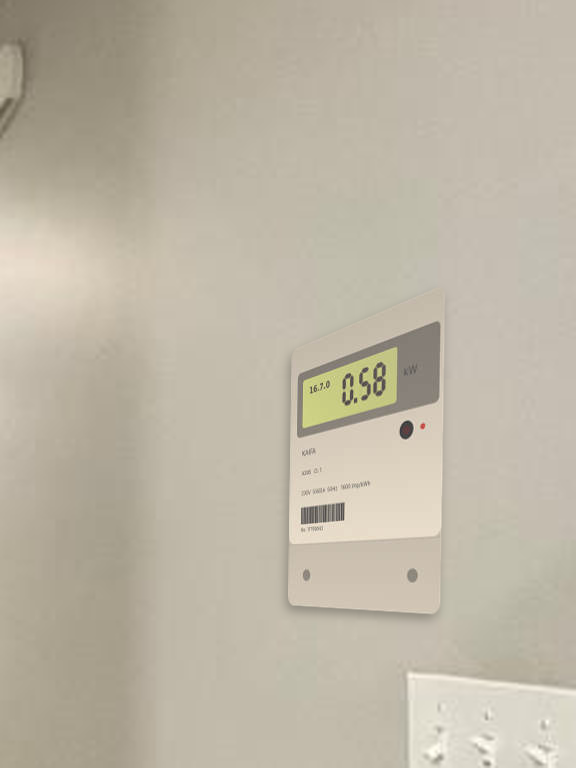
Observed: 0.58 kW
